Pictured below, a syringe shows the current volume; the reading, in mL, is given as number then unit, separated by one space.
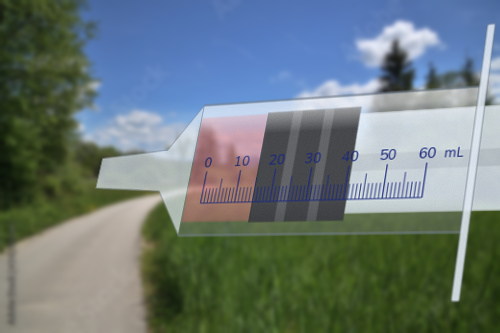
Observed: 15 mL
